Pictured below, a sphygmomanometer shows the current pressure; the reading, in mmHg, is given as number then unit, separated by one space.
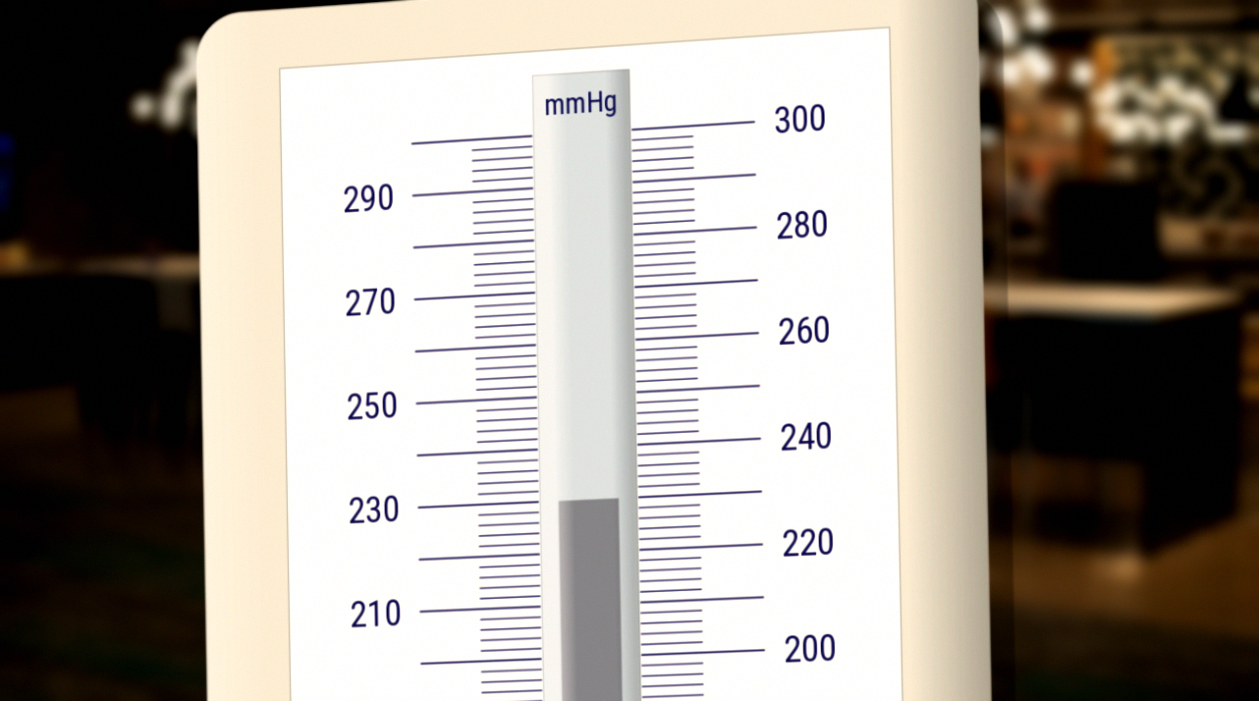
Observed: 230 mmHg
